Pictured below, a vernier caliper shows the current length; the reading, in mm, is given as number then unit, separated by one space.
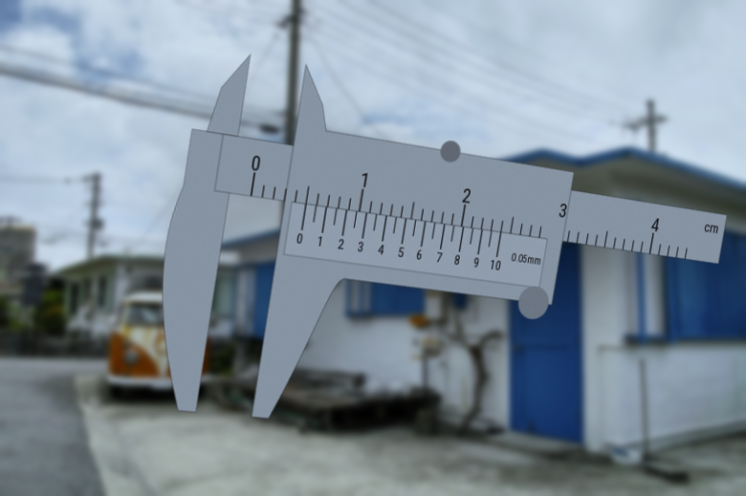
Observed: 5.0 mm
